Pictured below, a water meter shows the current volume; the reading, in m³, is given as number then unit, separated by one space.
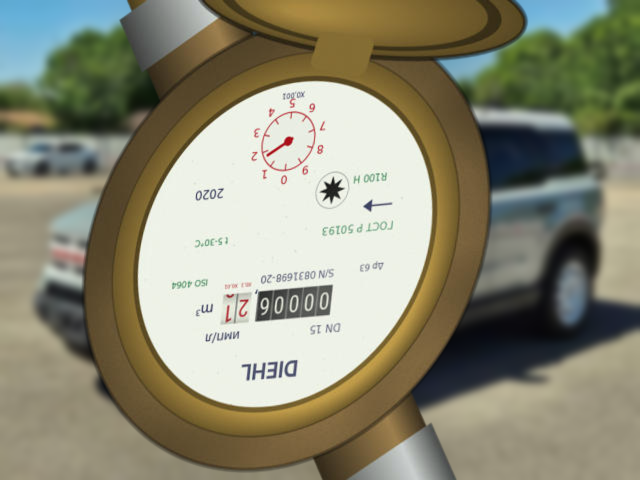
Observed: 6.211 m³
